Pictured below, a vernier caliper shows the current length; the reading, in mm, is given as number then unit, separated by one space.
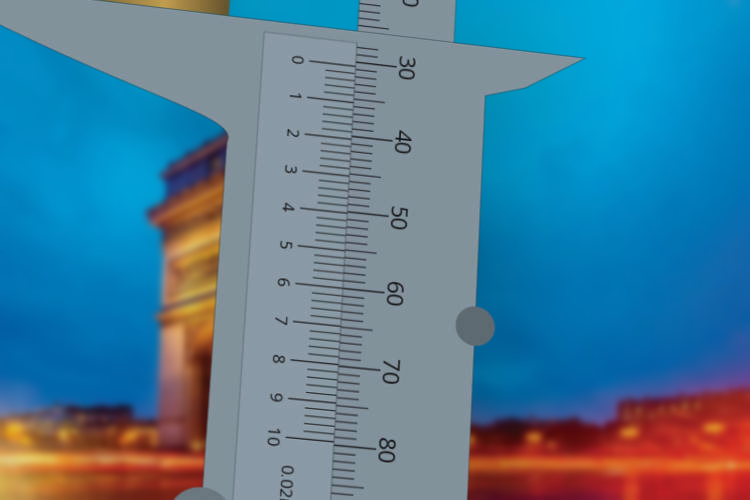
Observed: 30.6 mm
